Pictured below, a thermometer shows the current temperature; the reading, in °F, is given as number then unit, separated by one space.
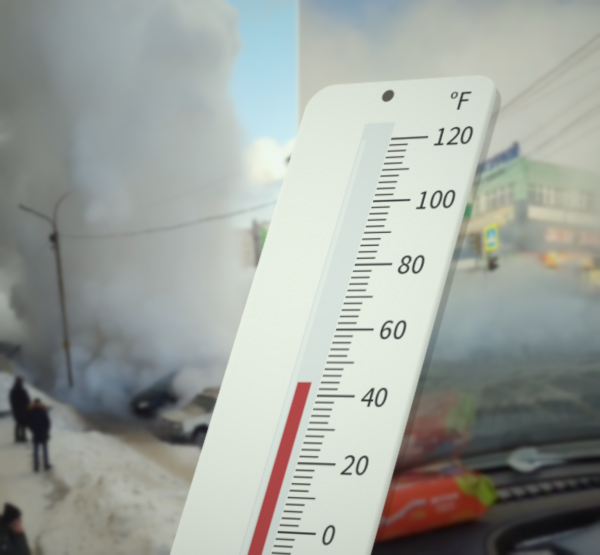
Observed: 44 °F
